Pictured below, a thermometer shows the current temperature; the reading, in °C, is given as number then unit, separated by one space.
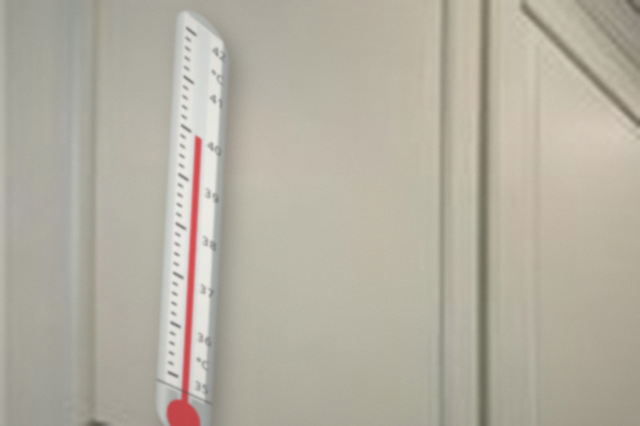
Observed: 40 °C
